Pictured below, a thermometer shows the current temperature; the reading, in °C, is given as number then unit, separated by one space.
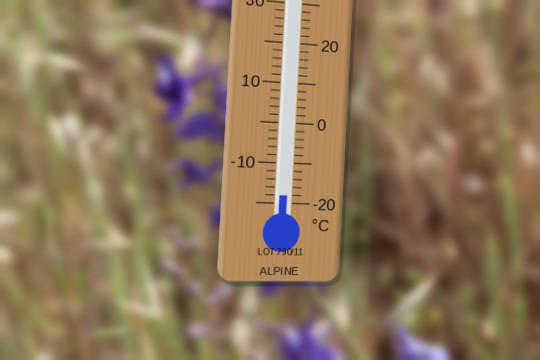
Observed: -18 °C
